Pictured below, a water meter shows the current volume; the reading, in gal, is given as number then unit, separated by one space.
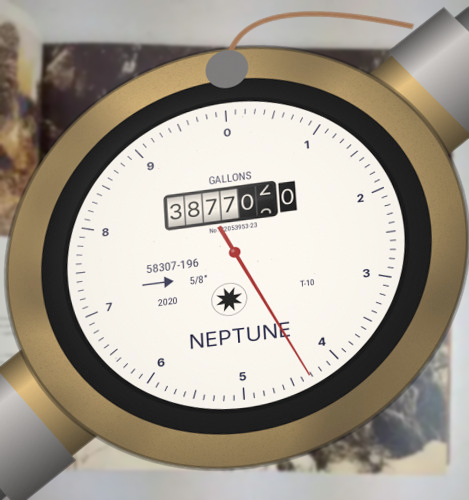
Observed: 3877024.3 gal
